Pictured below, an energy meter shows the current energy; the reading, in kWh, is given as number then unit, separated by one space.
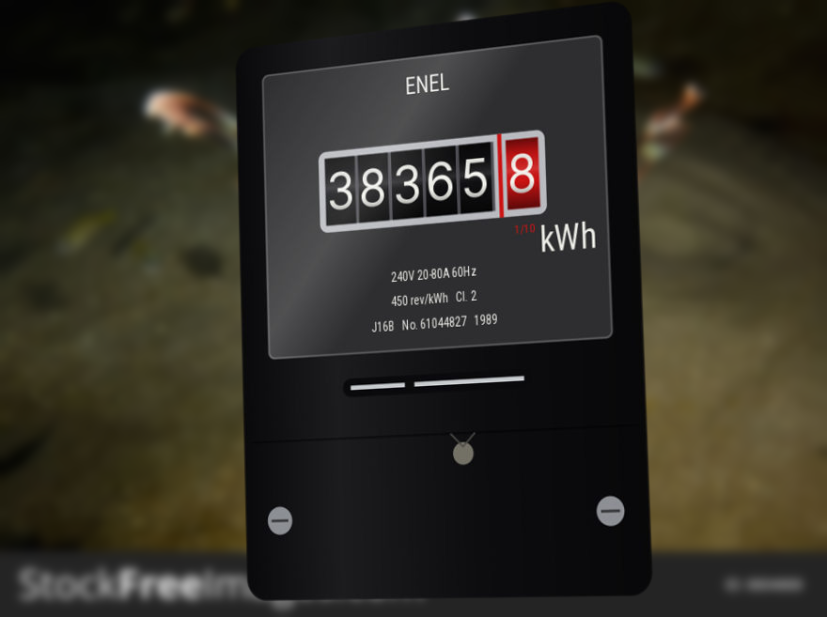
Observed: 38365.8 kWh
